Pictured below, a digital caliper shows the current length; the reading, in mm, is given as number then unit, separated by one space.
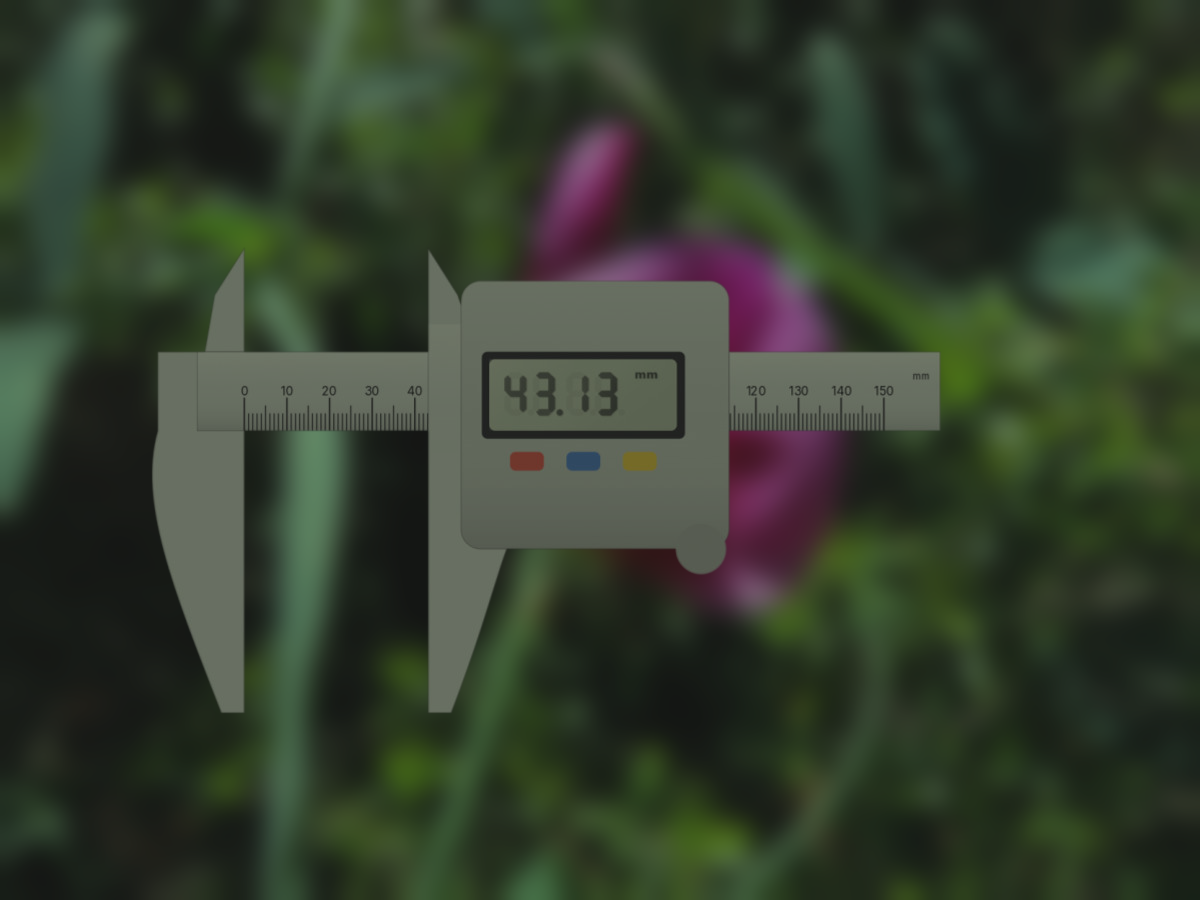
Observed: 43.13 mm
